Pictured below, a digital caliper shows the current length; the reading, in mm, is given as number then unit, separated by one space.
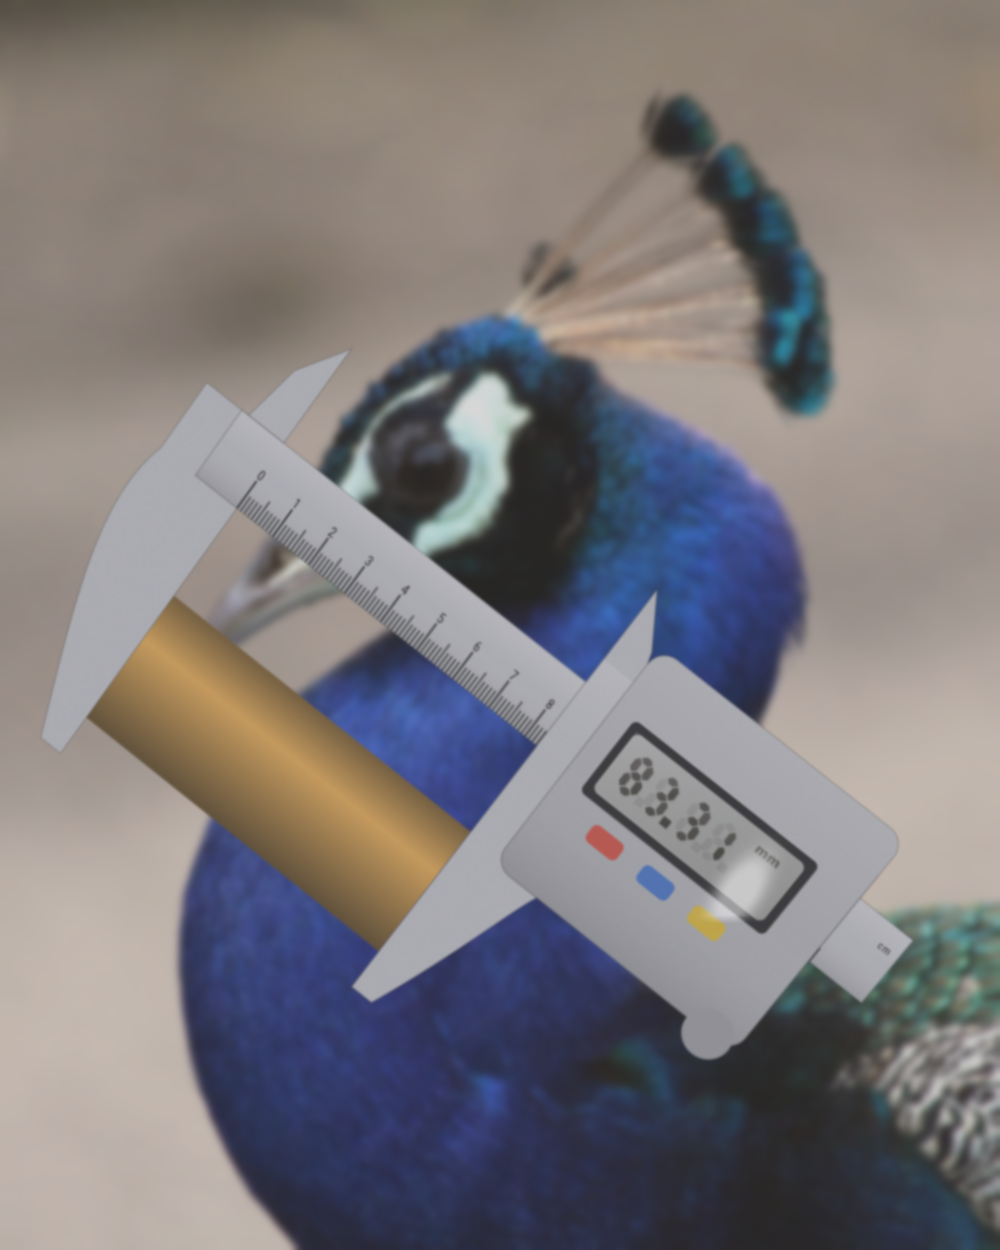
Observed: 83.31 mm
